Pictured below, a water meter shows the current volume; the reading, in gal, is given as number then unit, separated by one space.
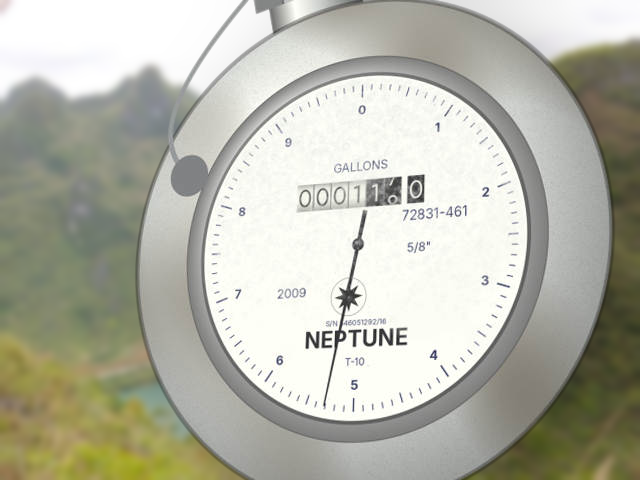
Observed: 1175.3 gal
